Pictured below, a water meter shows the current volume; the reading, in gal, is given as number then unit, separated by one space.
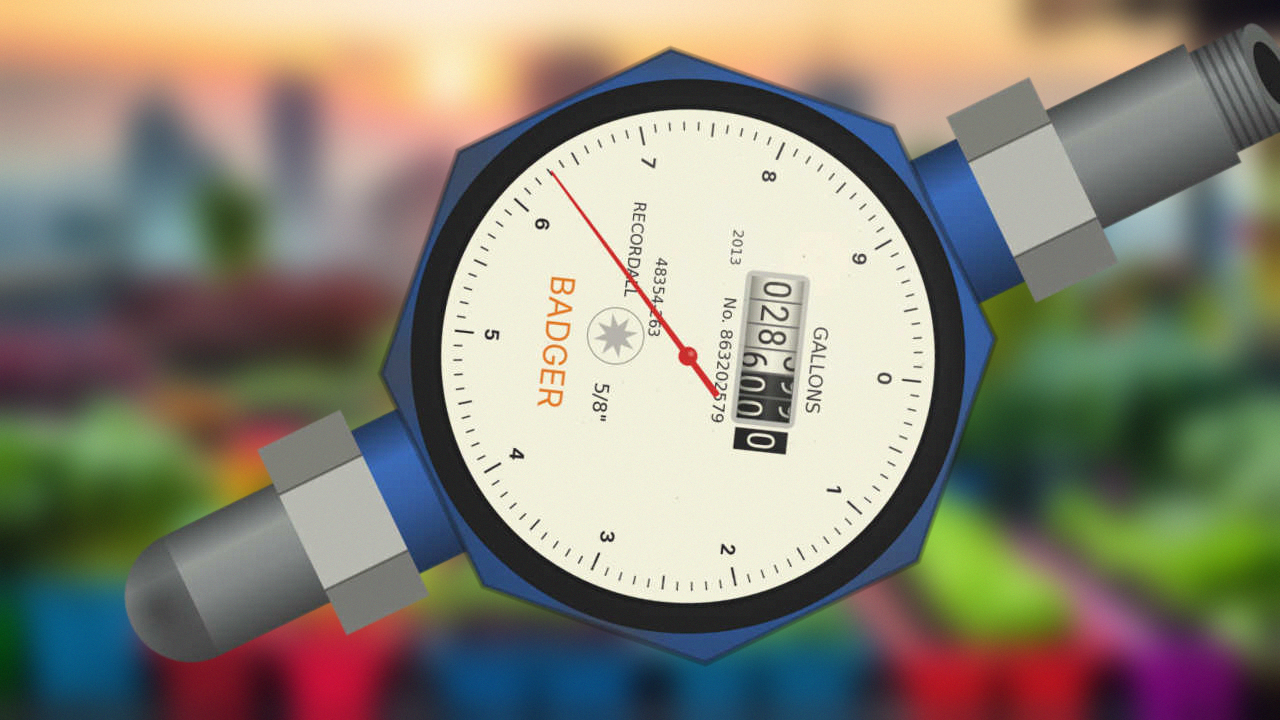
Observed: 285996.3 gal
